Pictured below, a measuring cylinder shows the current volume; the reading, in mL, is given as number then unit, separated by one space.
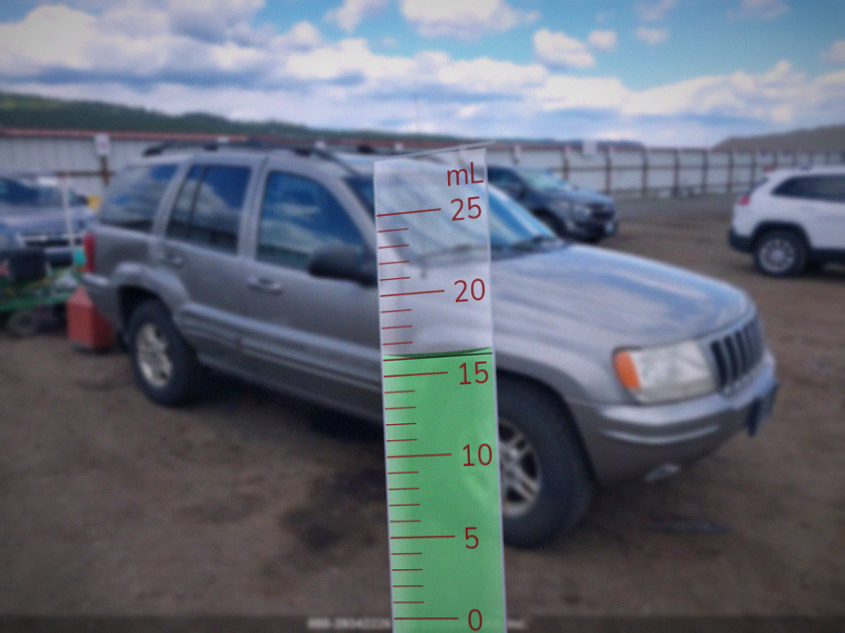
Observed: 16 mL
